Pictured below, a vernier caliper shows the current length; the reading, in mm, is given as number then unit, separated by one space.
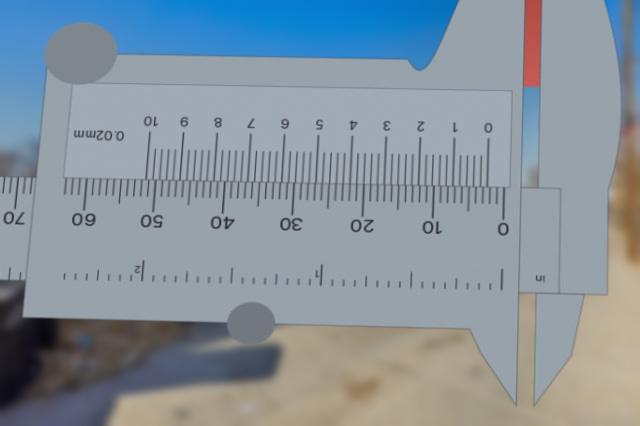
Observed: 2.4 mm
